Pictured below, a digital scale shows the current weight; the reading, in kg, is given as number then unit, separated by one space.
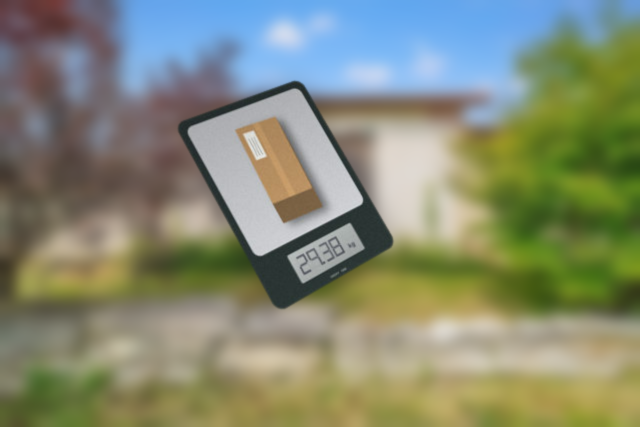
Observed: 29.38 kg
